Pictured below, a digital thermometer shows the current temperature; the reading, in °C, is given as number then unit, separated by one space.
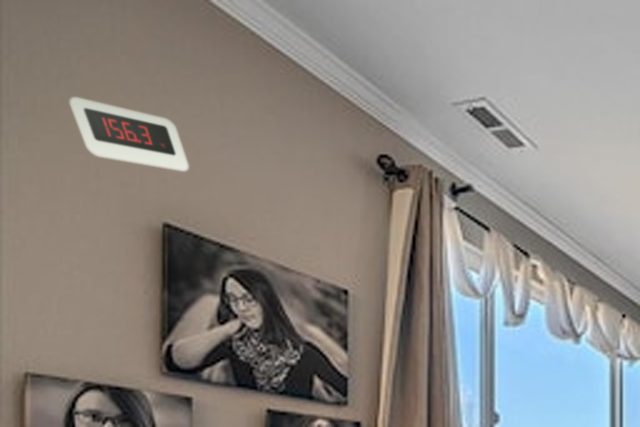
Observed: 156.3 °C
